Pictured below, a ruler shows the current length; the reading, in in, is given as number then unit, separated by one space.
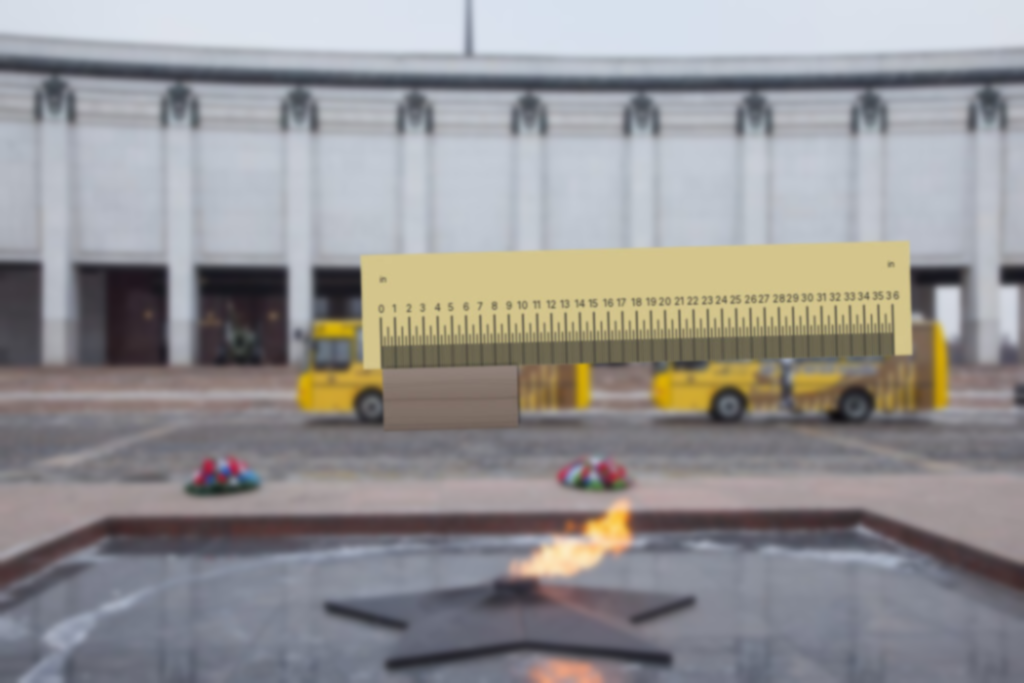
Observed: 9.5 in
